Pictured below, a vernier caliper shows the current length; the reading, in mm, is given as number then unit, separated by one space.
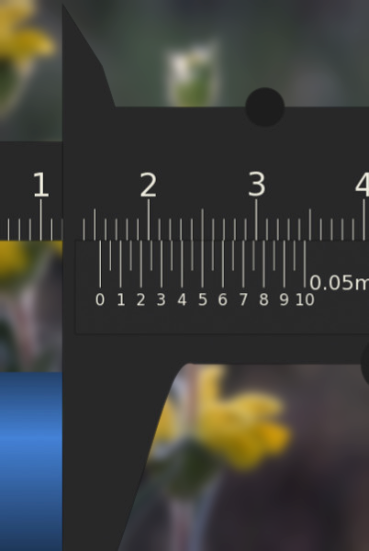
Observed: 15.5 mm
